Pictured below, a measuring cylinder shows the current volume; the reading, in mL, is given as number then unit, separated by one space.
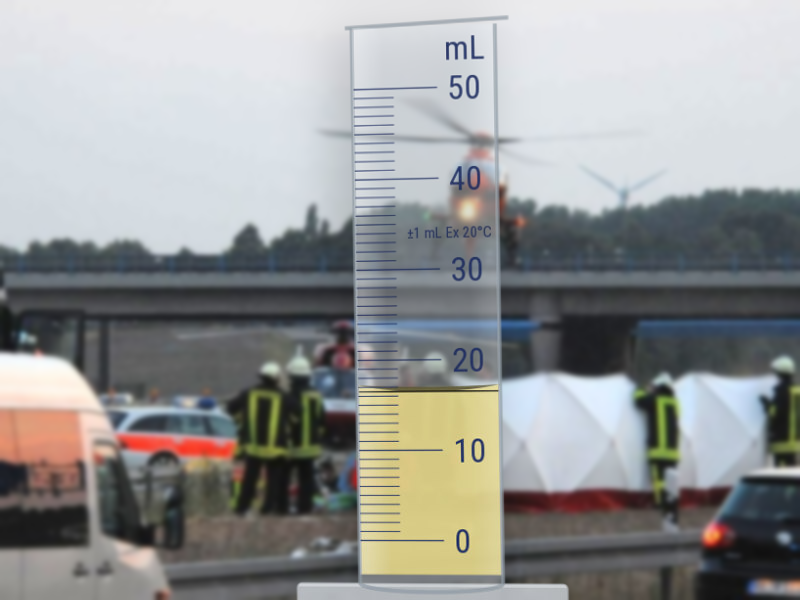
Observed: 16.5 mL
